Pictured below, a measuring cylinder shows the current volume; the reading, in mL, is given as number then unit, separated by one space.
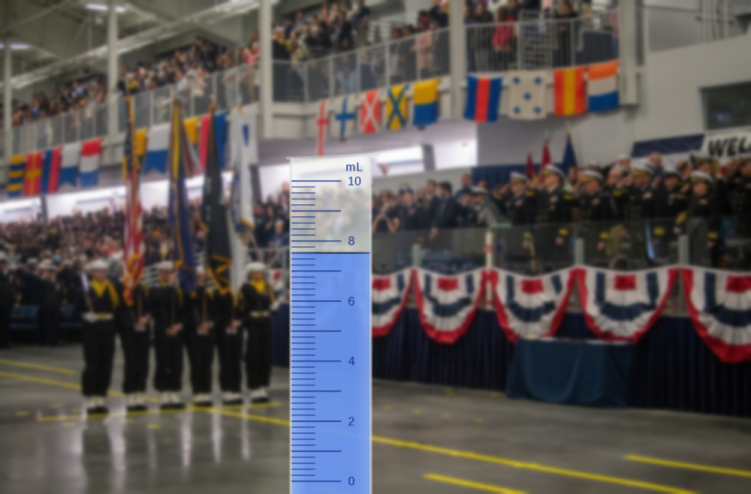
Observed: 7.6 mL
